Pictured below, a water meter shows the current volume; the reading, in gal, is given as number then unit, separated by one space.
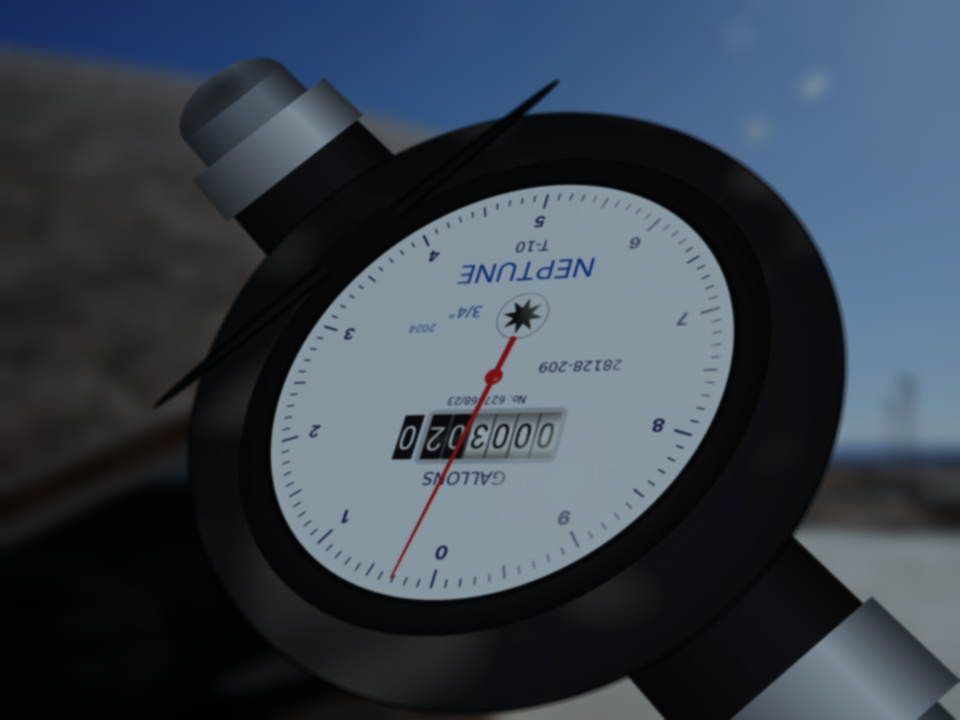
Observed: 3020.3 gal
